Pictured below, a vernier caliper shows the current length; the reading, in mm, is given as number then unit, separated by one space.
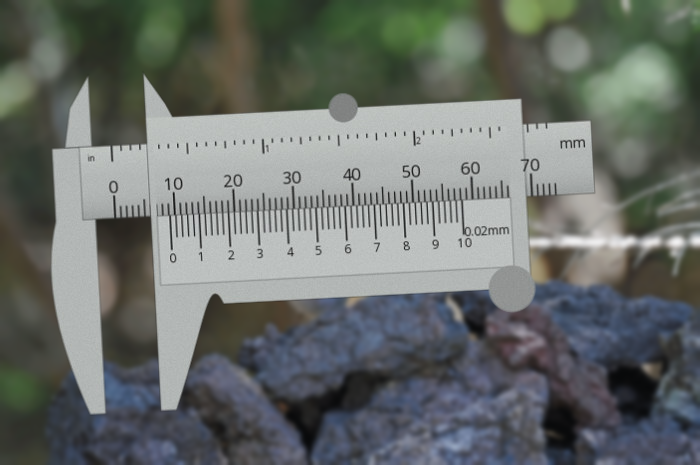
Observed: 9.2 mm
